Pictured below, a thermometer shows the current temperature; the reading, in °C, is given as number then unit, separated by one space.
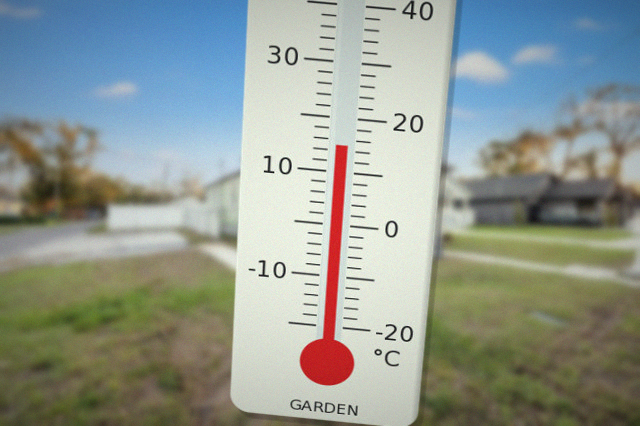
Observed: 15 °C
